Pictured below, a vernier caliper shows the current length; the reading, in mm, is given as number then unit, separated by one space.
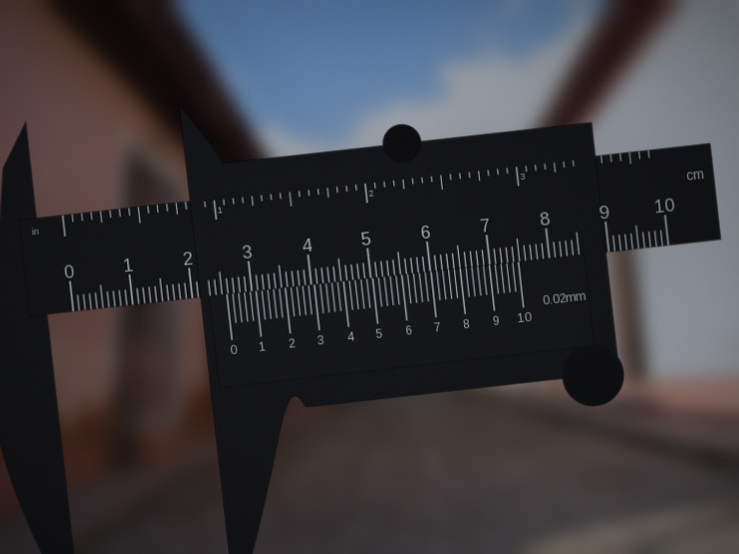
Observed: 25.8 mm
